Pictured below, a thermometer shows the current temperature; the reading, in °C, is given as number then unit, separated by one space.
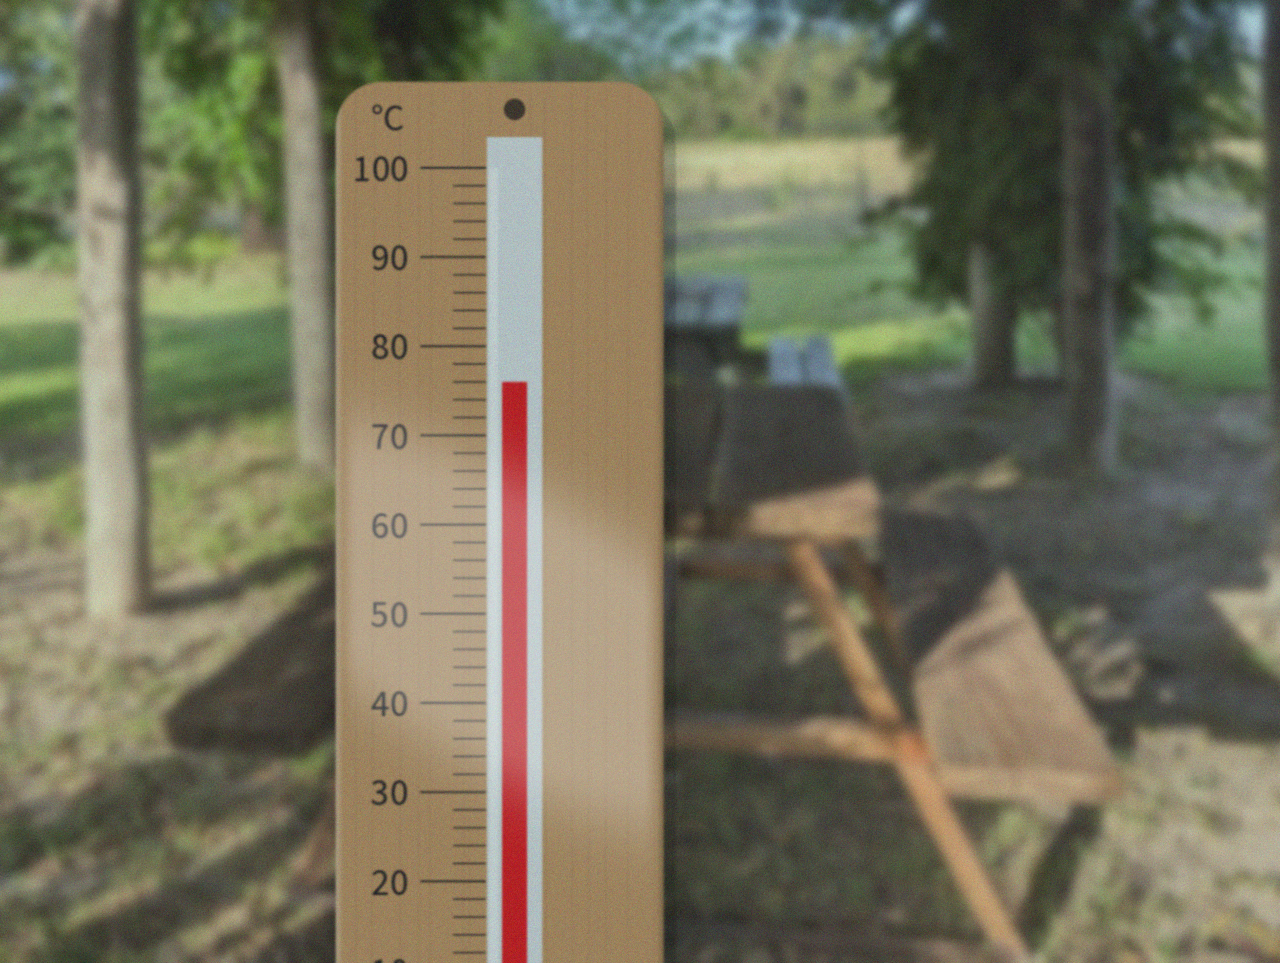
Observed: 76 °C
